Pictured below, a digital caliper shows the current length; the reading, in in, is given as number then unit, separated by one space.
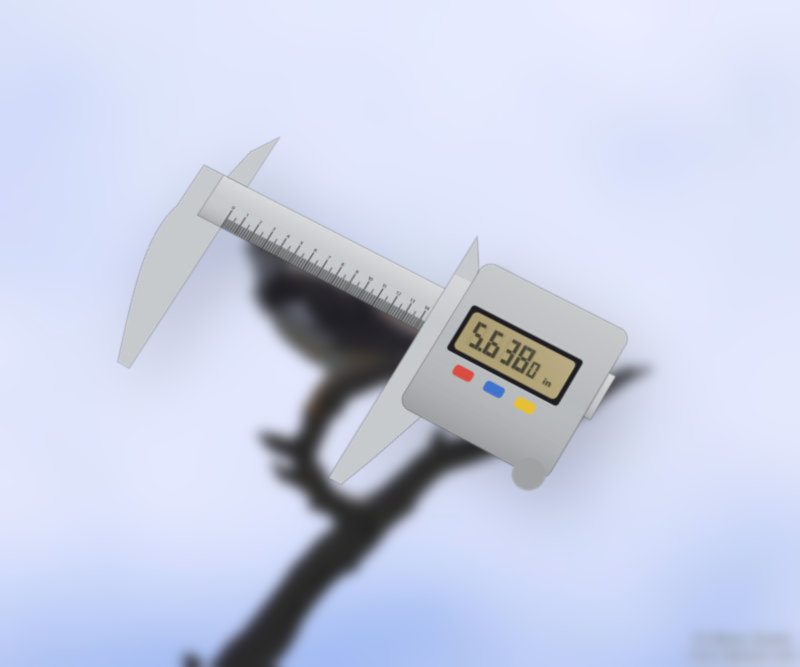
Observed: 5.6380 in
